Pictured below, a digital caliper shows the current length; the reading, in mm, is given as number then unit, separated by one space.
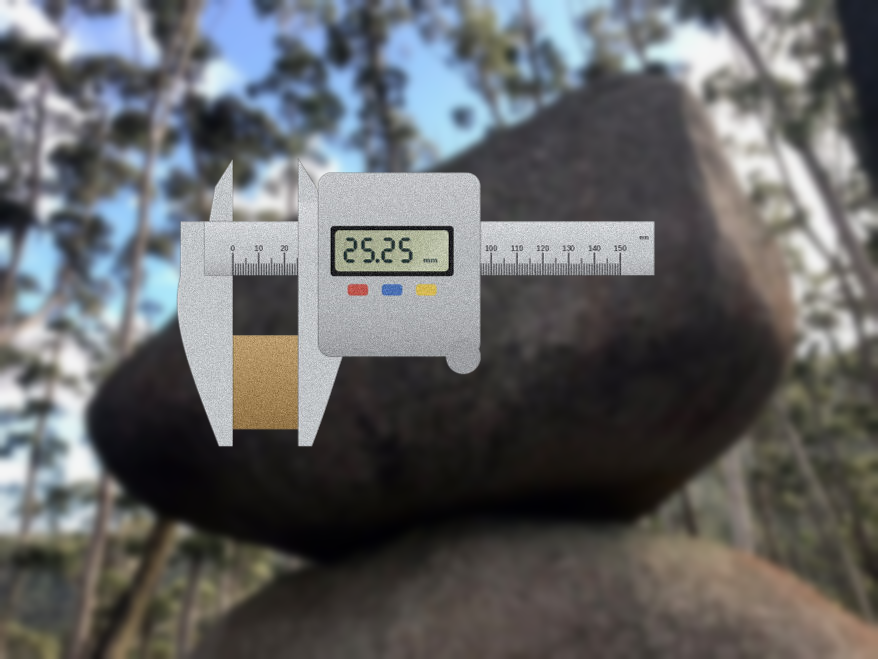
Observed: 25.25 mm
